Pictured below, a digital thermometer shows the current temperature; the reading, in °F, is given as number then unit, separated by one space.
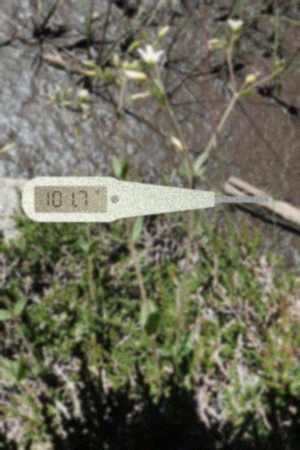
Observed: 101.7 °F
